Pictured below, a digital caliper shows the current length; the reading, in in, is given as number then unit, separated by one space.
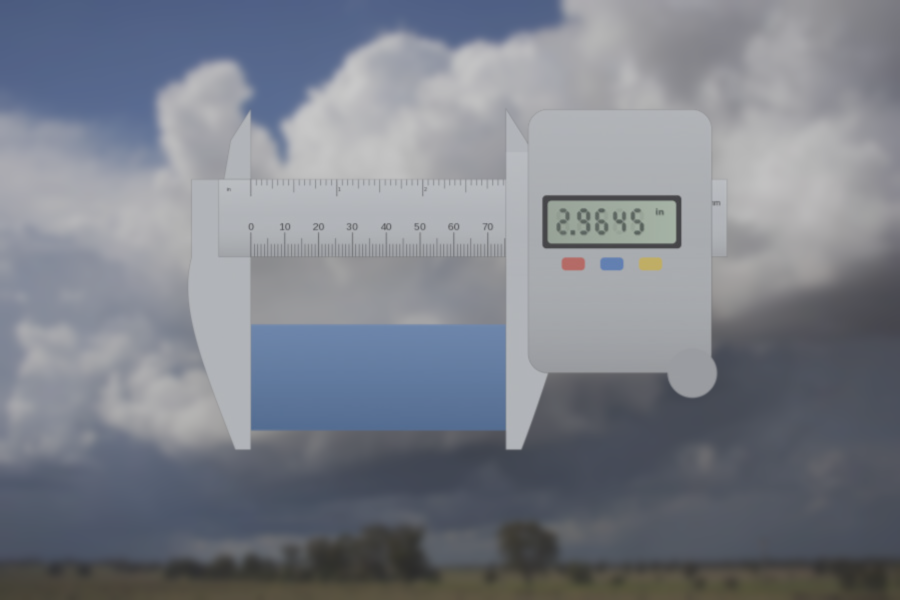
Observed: 2.9645 in
